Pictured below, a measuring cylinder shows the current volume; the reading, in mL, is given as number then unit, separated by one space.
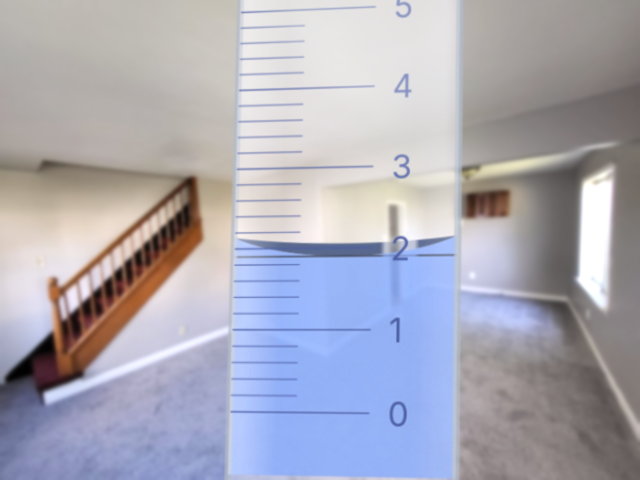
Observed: 1.9 mL
